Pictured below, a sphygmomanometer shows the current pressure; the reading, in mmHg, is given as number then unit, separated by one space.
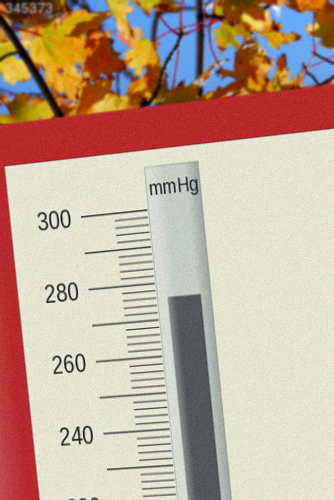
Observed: 276 mmHg
